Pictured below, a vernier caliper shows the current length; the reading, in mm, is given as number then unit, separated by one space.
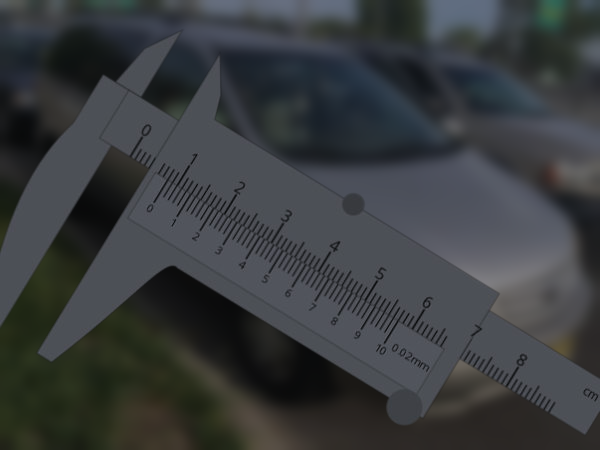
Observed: 8.0 mm
